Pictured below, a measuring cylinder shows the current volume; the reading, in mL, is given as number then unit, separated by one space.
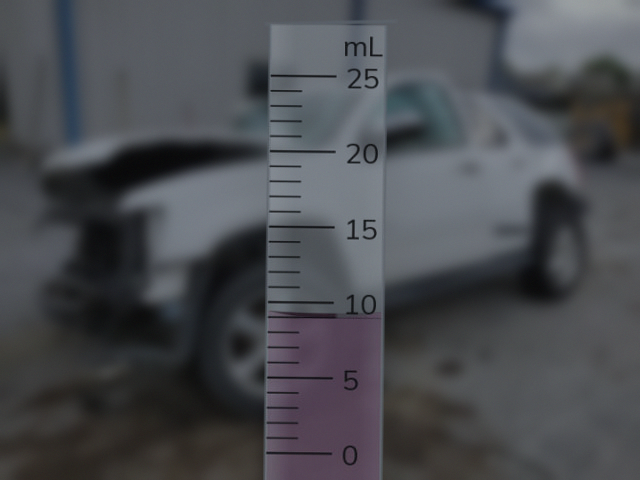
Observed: 9 mL
